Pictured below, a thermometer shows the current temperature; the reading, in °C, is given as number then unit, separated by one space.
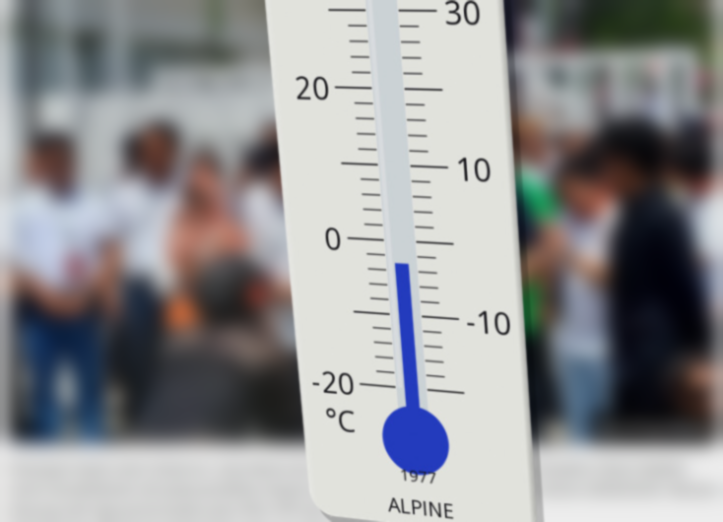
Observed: -3 °C
